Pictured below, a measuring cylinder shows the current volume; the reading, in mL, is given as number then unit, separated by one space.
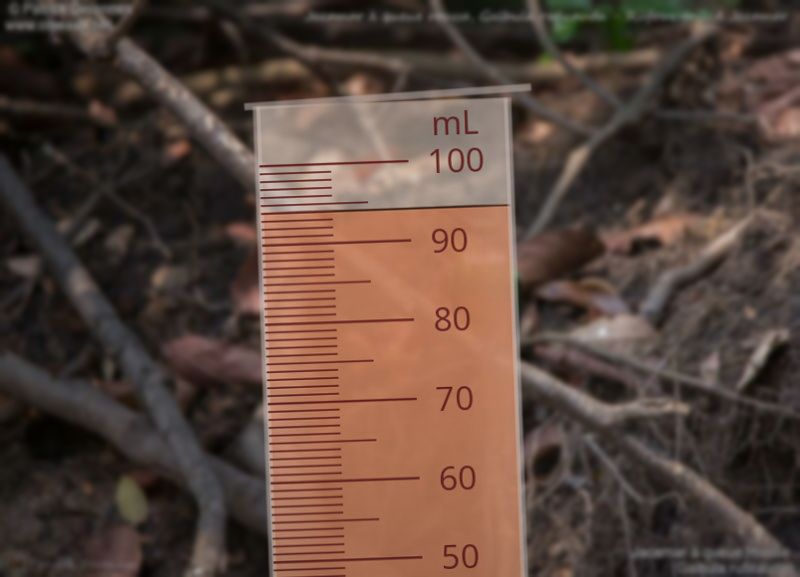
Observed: 94 mL
